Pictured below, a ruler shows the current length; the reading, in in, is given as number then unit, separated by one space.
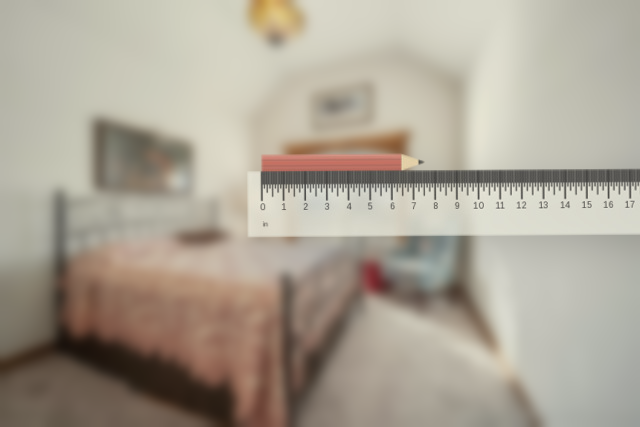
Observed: 7.5 in
